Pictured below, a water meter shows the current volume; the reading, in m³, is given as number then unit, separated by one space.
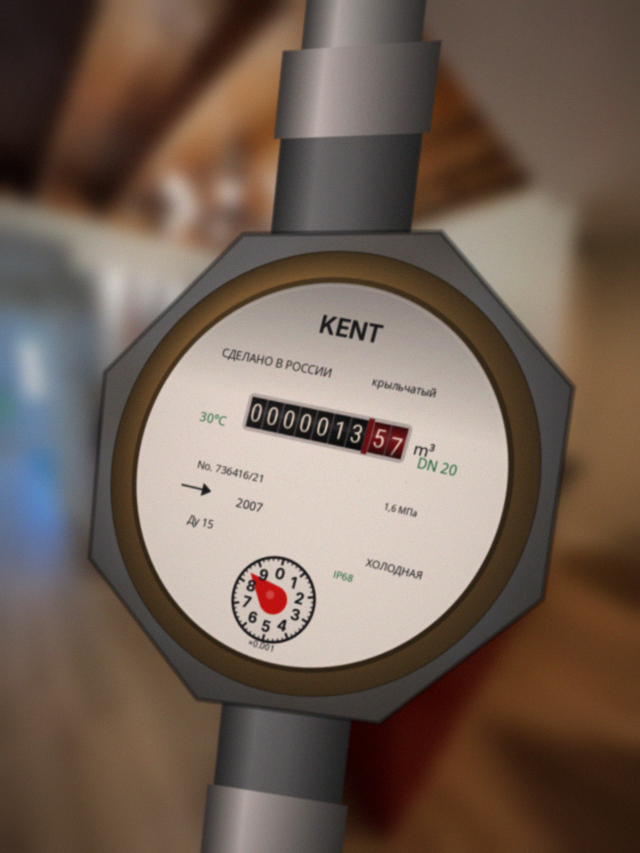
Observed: 13.568 m³
